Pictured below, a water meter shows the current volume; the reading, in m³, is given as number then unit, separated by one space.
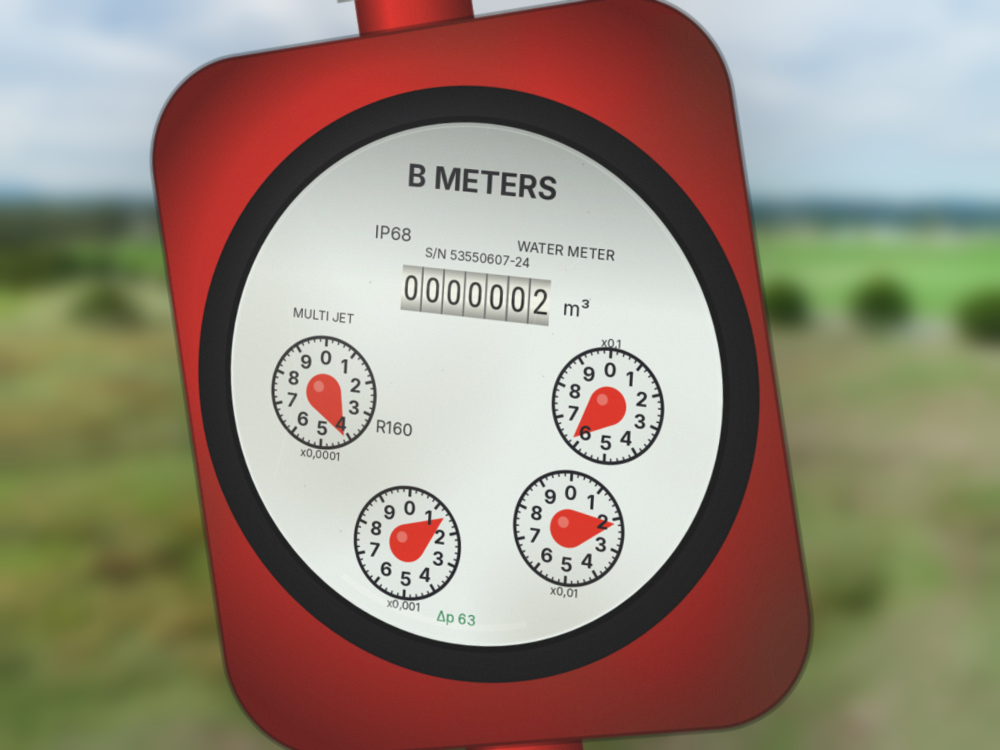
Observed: 2.6214 m³
